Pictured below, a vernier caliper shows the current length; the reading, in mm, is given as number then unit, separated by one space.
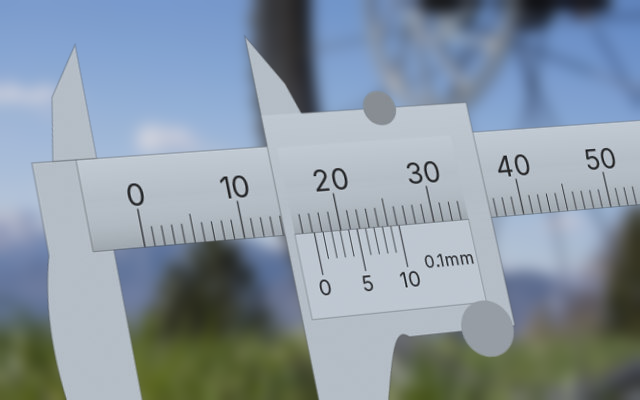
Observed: 17.2 mm
